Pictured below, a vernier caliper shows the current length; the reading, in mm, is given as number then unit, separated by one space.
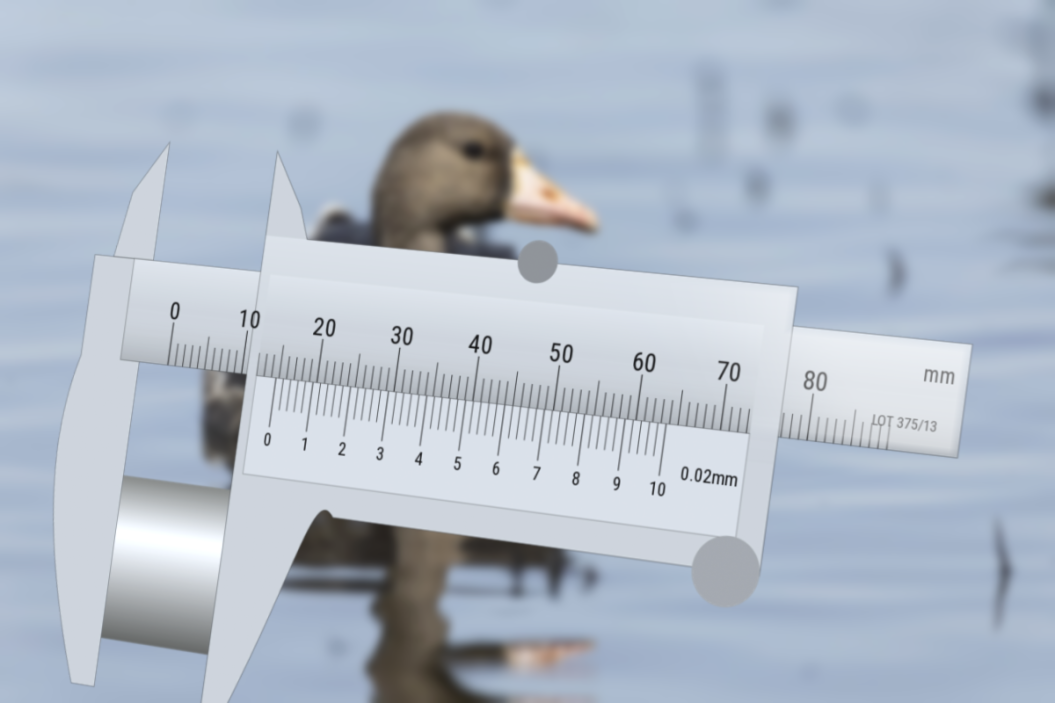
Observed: 14.6 mm
